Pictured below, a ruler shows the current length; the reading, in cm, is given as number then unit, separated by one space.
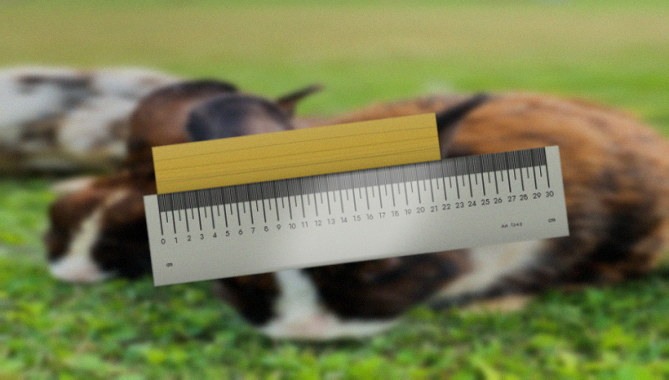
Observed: 22 cm
